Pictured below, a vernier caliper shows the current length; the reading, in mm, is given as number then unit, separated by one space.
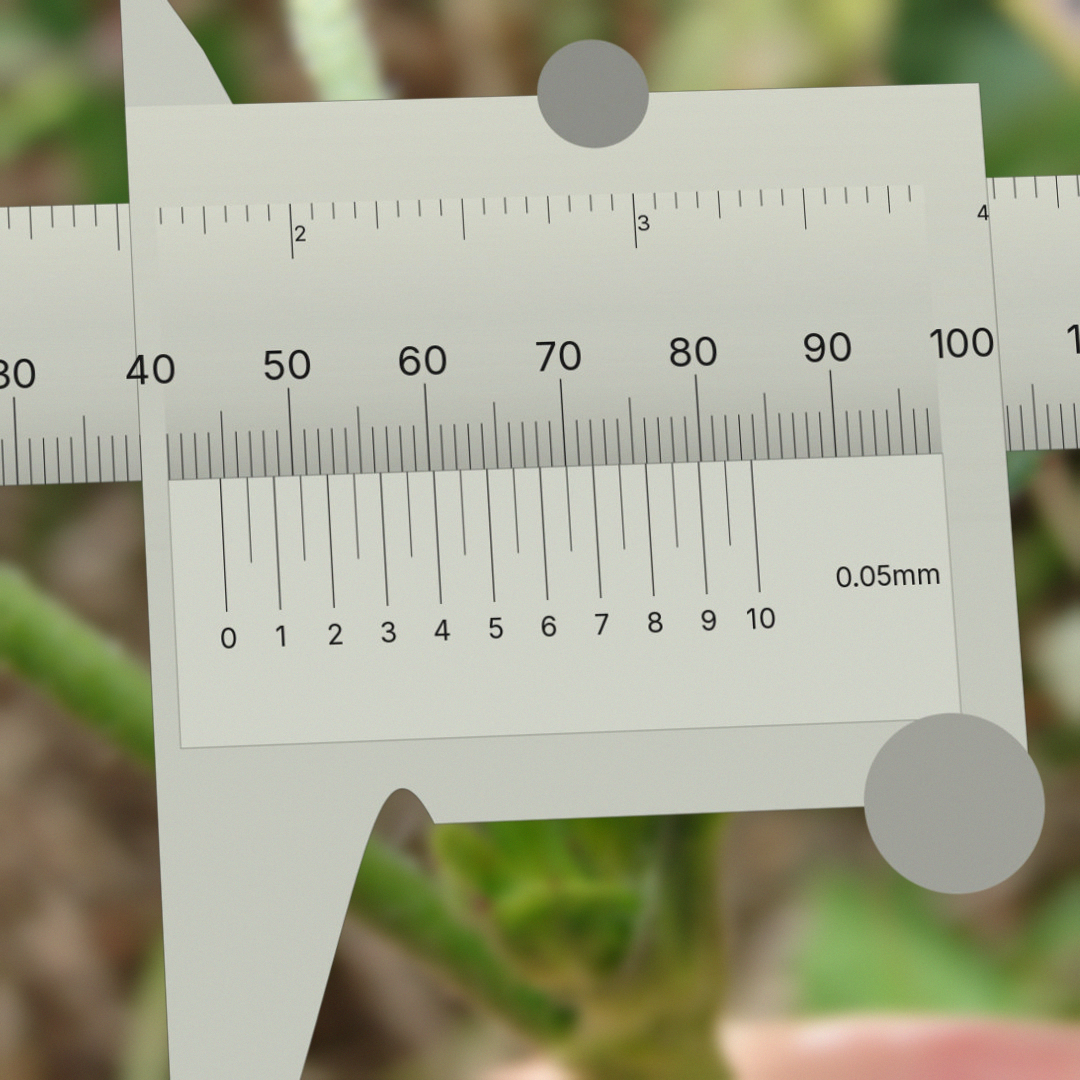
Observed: 44.7 mm
